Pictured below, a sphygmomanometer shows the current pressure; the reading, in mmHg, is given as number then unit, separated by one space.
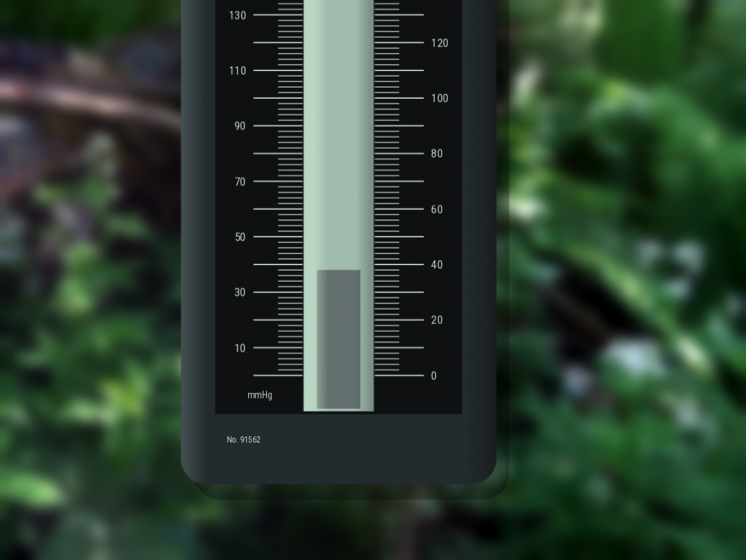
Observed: 38 mmHg
